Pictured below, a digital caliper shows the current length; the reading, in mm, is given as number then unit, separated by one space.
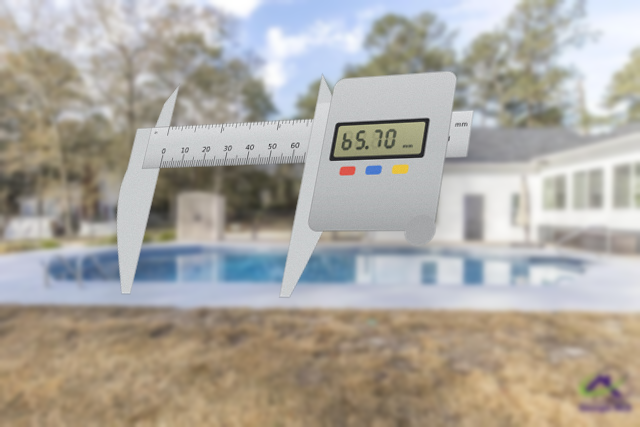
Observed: 65.70 mm
